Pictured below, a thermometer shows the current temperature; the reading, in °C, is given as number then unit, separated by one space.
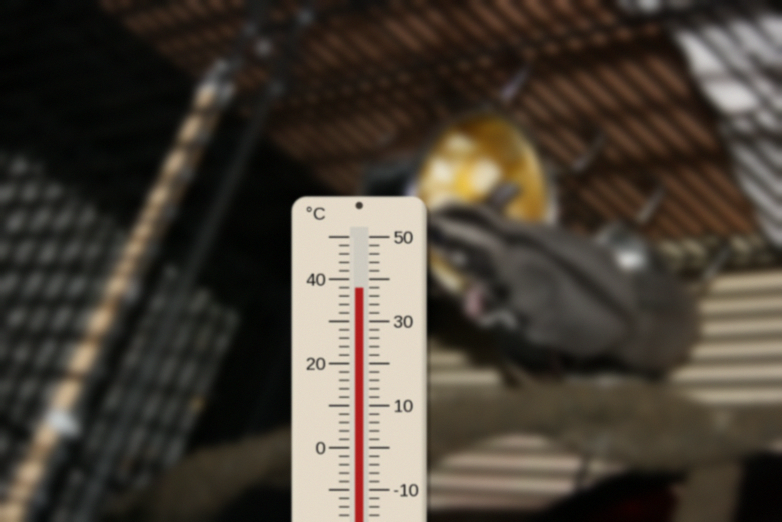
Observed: 38 °C
